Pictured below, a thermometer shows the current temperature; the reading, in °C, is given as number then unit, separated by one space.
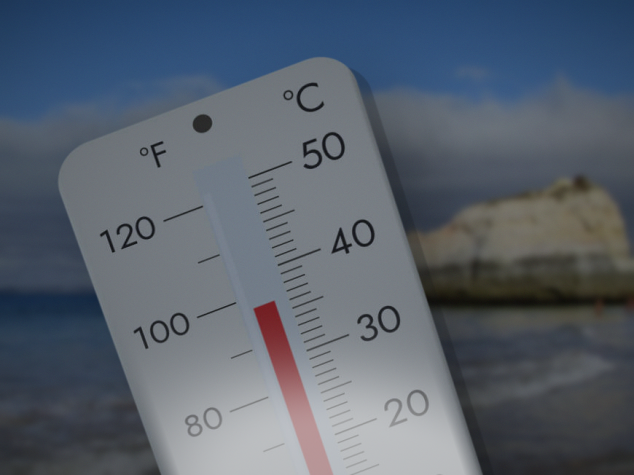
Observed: 36.5 °C
